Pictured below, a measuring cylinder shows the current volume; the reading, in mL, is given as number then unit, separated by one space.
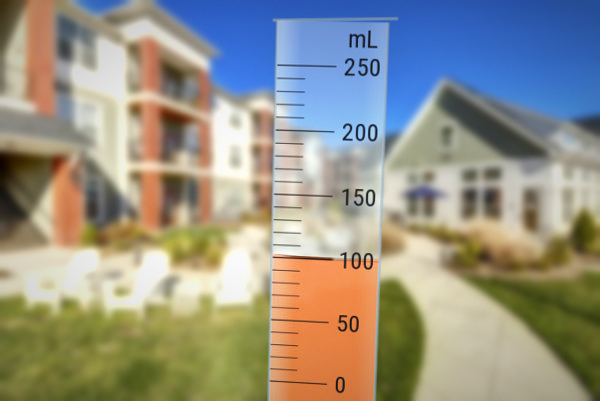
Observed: 100 mL
